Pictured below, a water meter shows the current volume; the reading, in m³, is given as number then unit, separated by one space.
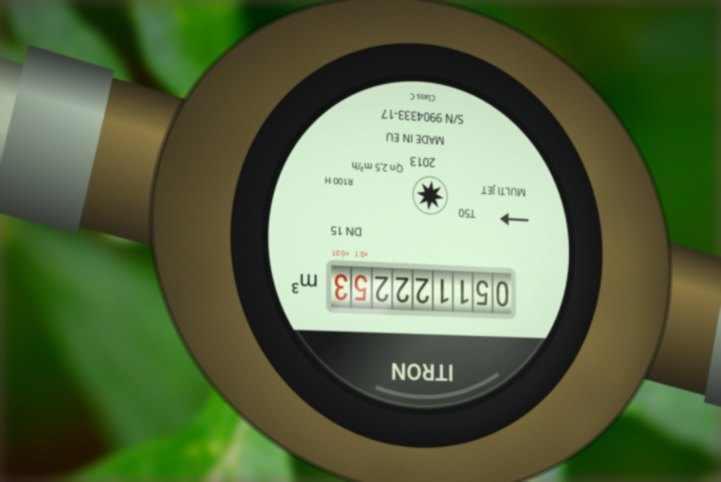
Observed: 511222.53 m³
